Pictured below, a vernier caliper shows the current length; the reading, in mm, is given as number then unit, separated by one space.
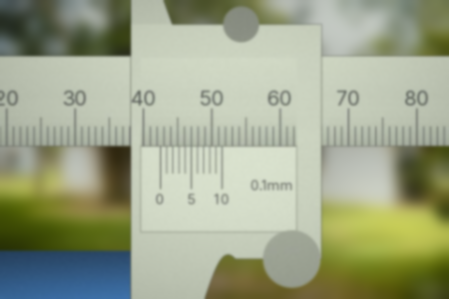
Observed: 42.5 mm
